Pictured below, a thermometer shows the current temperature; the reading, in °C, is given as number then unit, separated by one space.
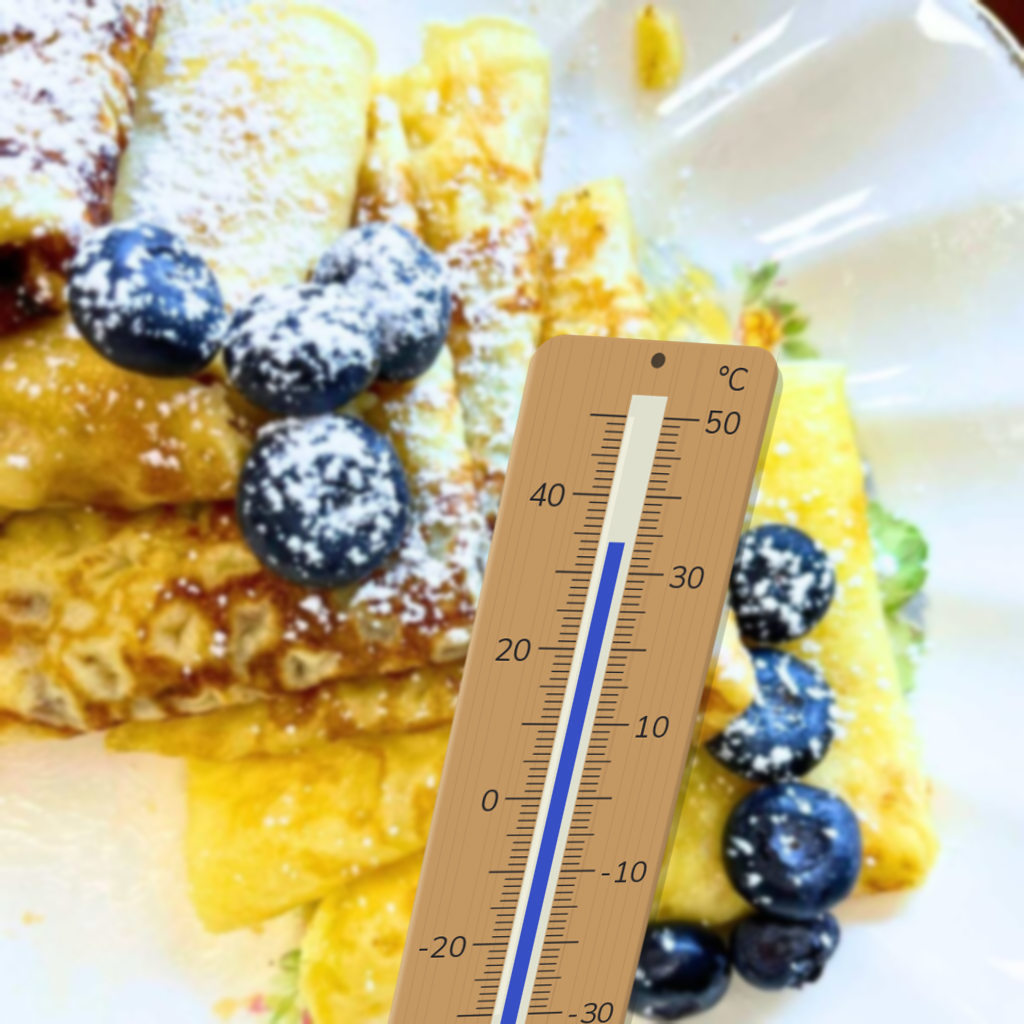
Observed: 34 °C
